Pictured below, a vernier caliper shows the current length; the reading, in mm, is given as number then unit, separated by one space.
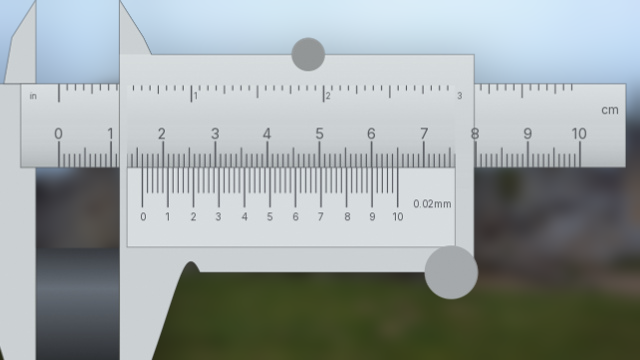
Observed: 16.0 mm
